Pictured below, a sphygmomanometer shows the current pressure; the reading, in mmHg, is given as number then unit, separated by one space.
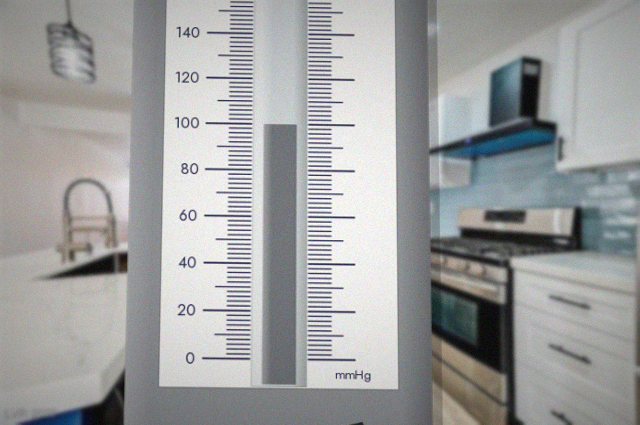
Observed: 100 mmHg
